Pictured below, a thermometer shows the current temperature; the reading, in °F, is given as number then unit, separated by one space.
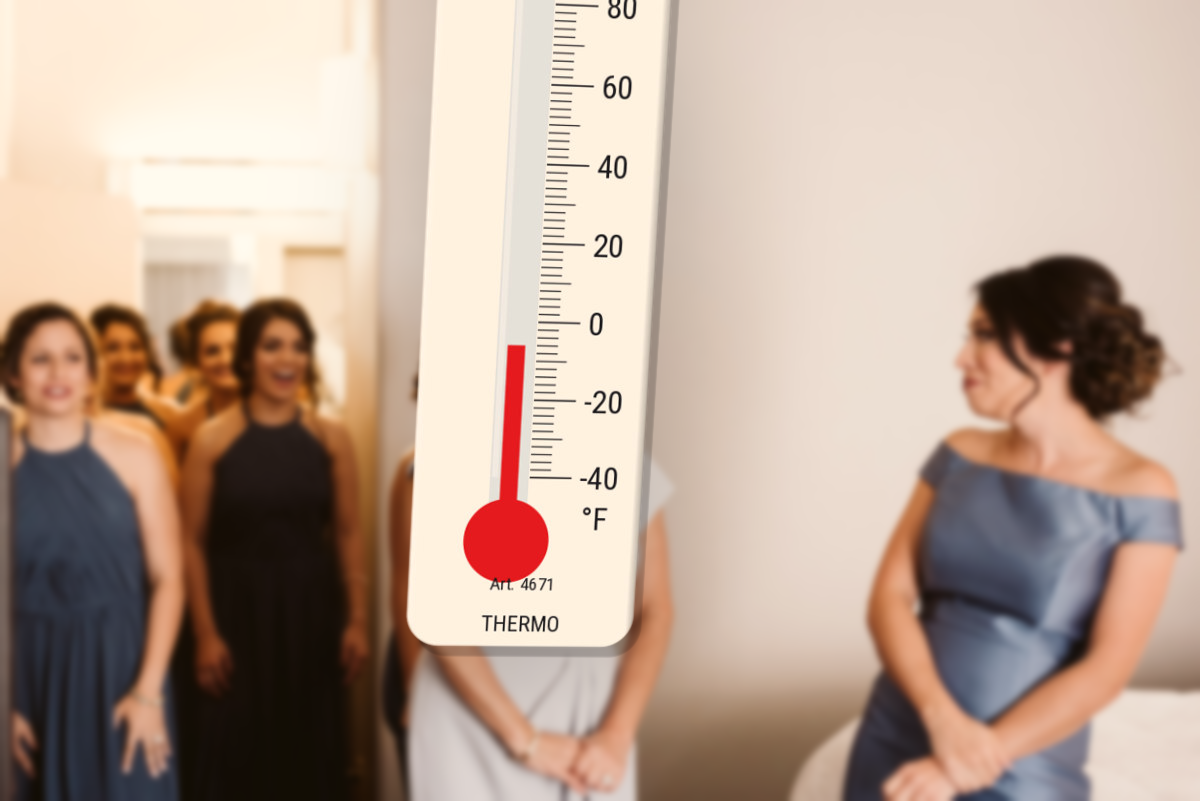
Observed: -6 °F
